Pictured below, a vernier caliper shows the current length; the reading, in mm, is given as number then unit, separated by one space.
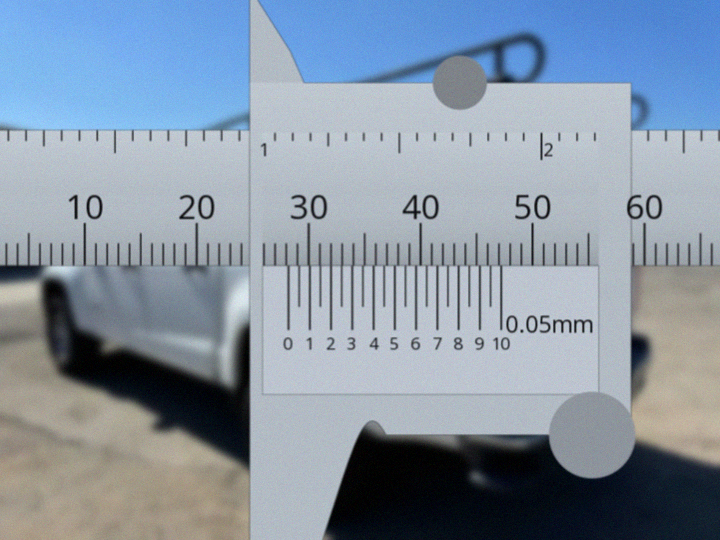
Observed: 28.2 mm
